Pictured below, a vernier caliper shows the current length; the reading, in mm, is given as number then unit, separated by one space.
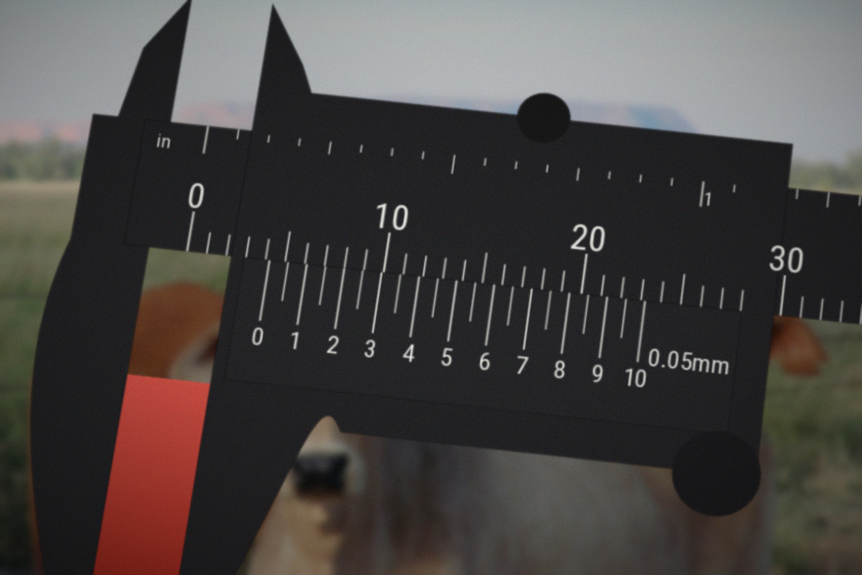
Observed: 4.2 mm
